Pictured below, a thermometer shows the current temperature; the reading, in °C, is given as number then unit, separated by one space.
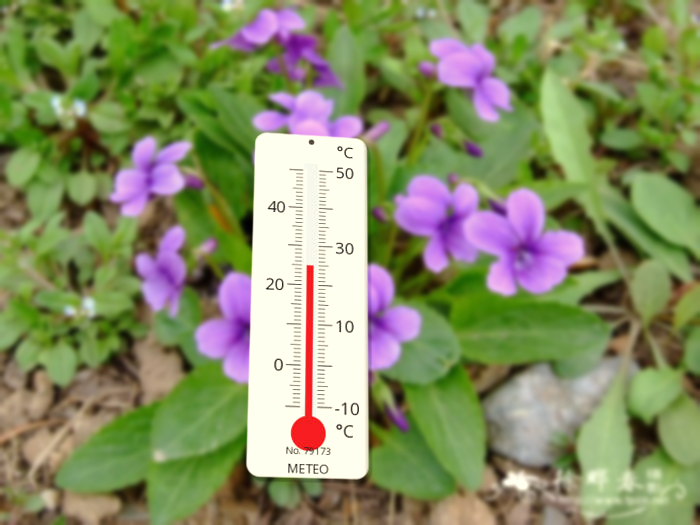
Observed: 25 °C
